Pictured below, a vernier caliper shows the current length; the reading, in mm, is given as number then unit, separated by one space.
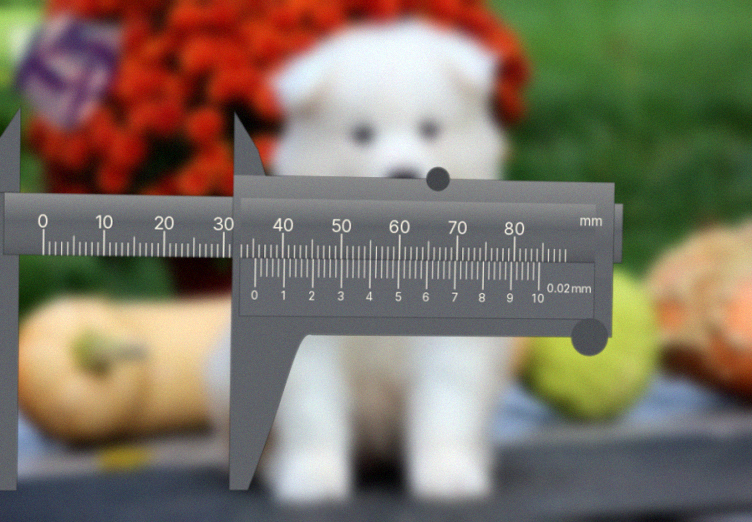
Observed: 35.4 mm
